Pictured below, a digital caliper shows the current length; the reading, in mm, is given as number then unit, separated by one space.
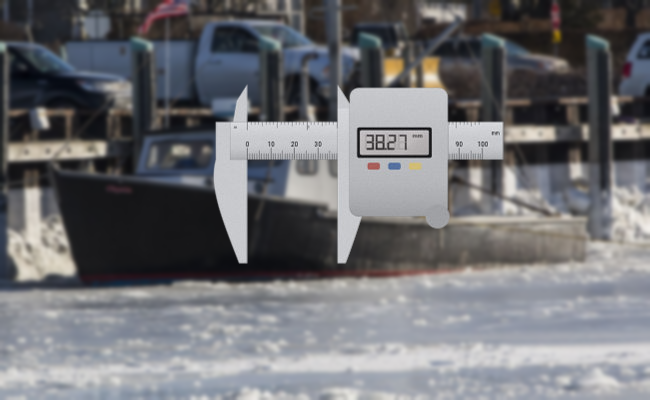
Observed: 38.27 mm
